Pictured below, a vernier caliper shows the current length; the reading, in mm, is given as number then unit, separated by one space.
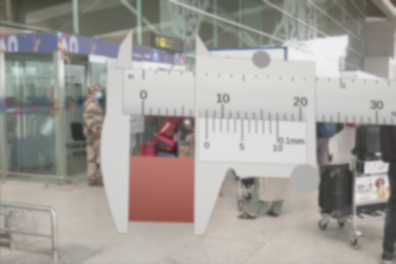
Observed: 8.0 mm
